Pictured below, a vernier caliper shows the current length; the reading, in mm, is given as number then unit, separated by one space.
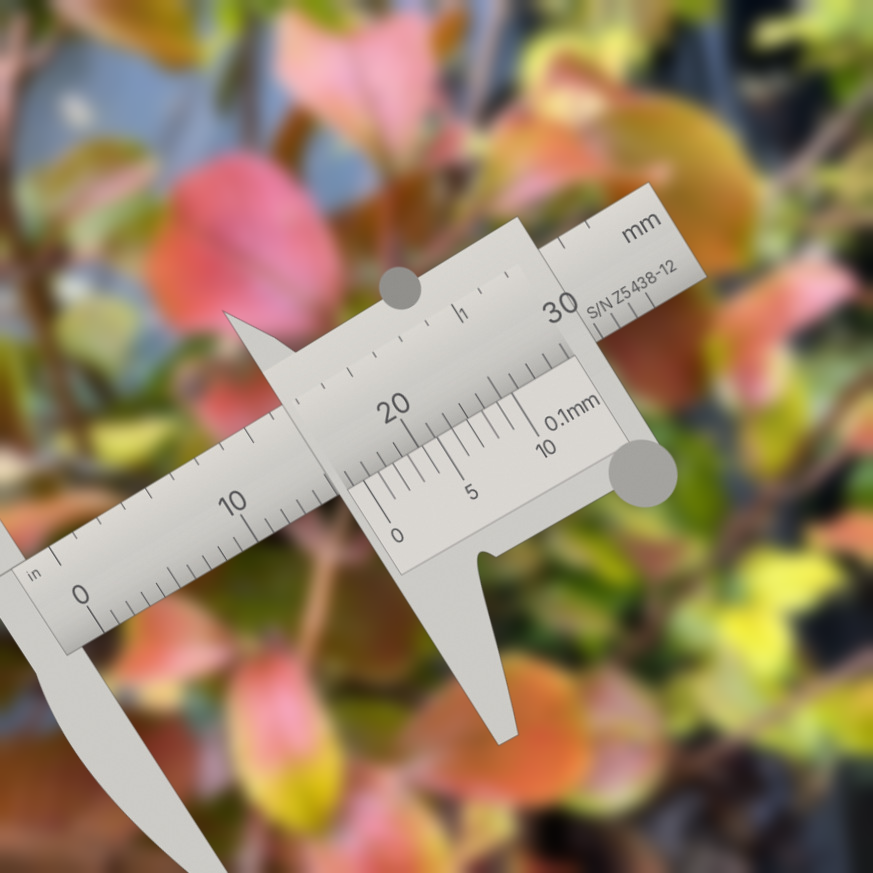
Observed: 16.6 mm
